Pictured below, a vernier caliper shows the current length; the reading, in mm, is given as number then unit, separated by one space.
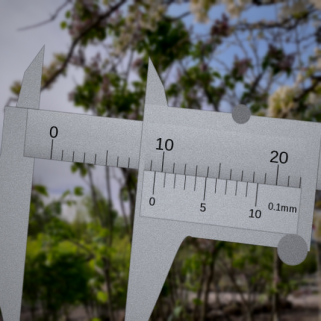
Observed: 9.4 mm
